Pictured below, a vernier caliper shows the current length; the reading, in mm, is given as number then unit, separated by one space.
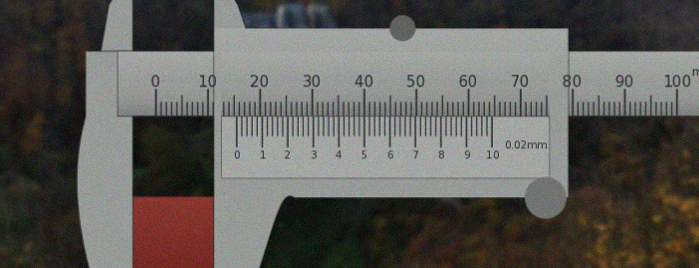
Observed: 15.5 mm
